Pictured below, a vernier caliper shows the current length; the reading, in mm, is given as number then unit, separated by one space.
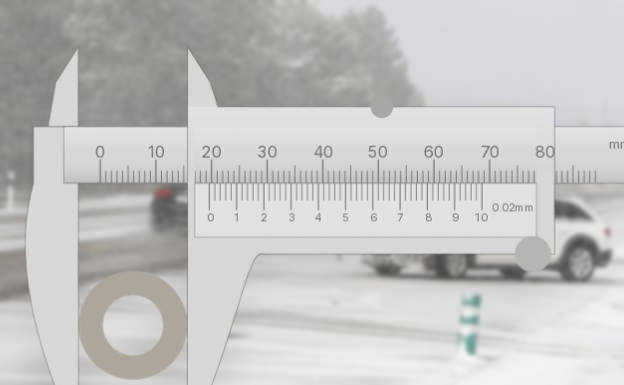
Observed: 19.6 mm
